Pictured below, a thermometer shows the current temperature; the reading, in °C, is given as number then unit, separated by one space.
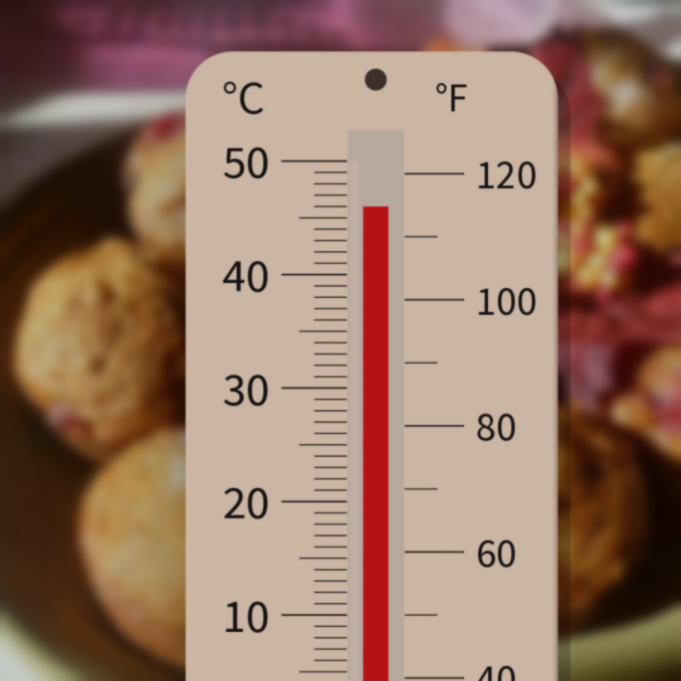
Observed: 46 °C
